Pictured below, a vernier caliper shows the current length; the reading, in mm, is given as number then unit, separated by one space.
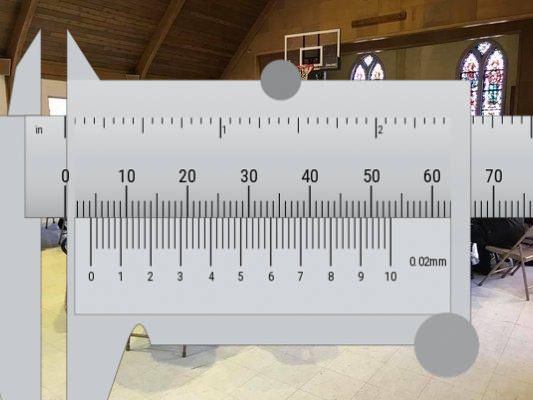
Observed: 4.2 mm
